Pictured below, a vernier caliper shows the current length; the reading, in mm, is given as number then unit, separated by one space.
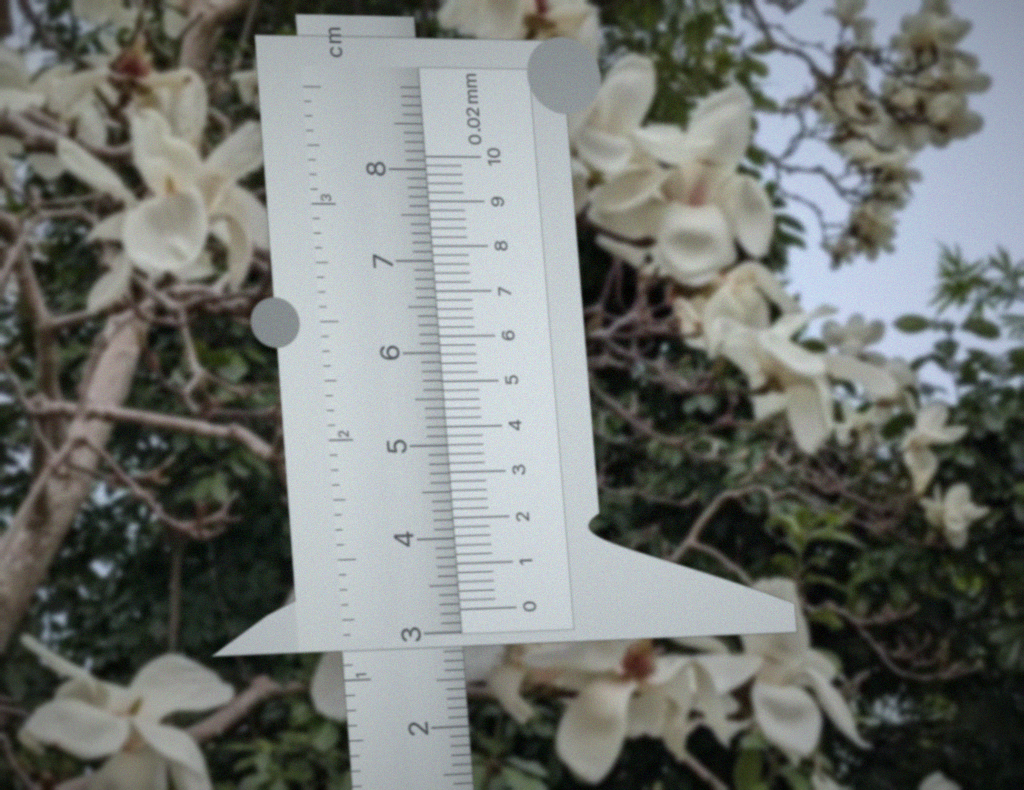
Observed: 32.4 mm
